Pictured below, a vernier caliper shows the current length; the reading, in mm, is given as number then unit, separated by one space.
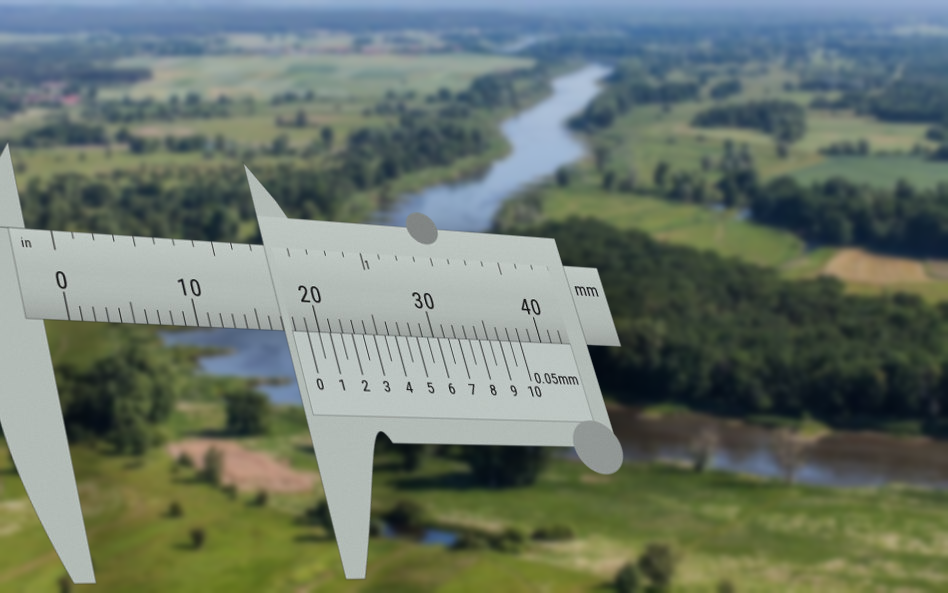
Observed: 19.0 mm
